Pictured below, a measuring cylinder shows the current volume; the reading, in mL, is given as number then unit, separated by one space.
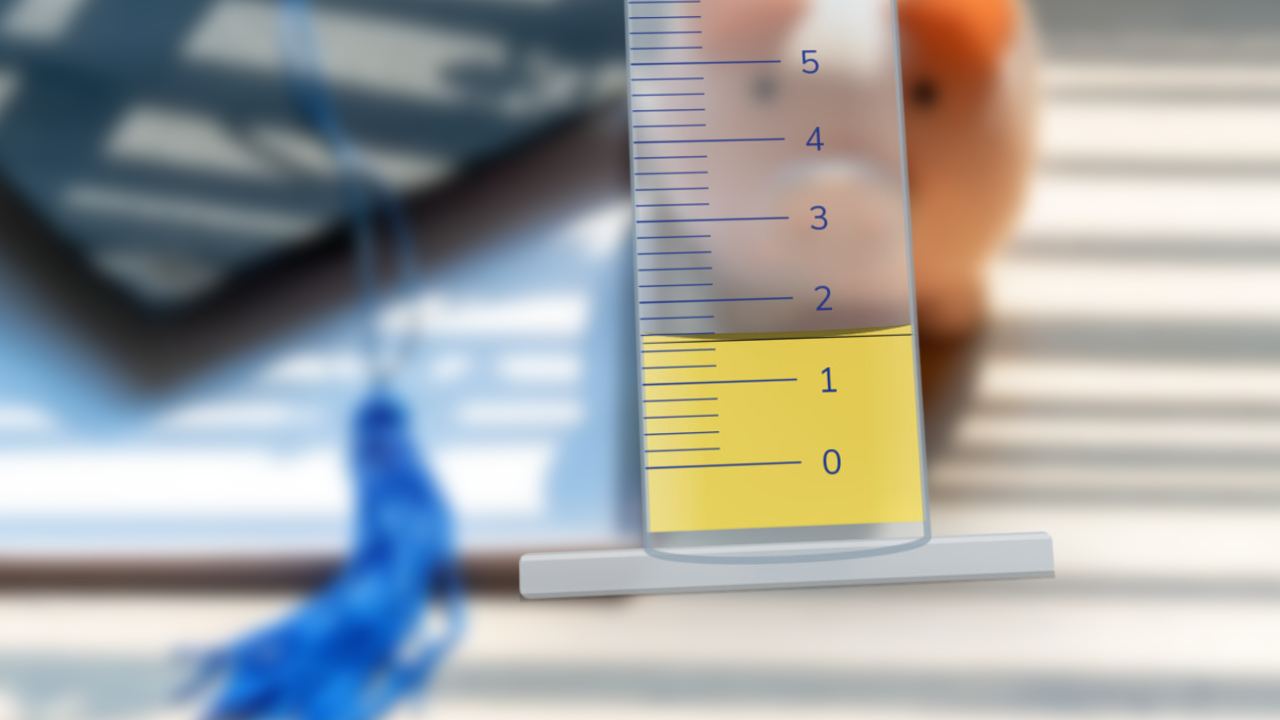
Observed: 1.5 mL
